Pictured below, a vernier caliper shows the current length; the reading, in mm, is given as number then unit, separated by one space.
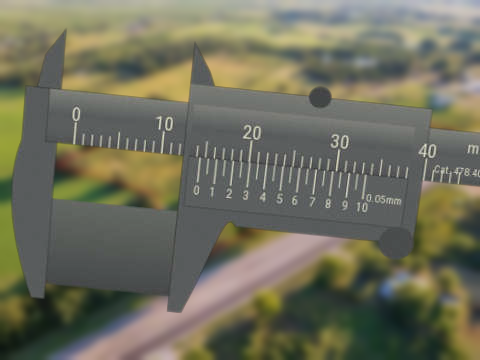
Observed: 14.4 mm
